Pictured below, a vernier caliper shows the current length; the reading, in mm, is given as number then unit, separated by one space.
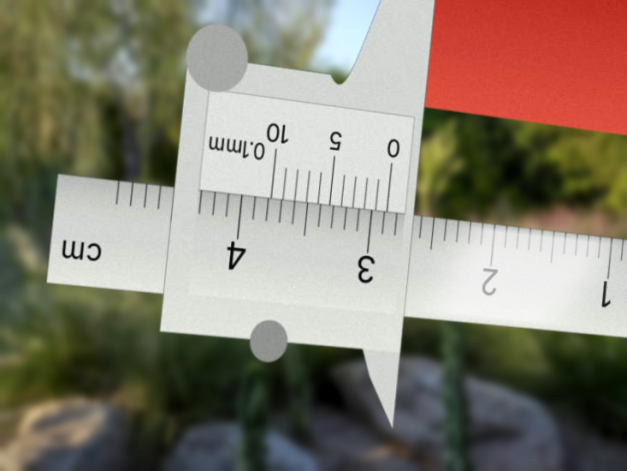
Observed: 28.8 mm
